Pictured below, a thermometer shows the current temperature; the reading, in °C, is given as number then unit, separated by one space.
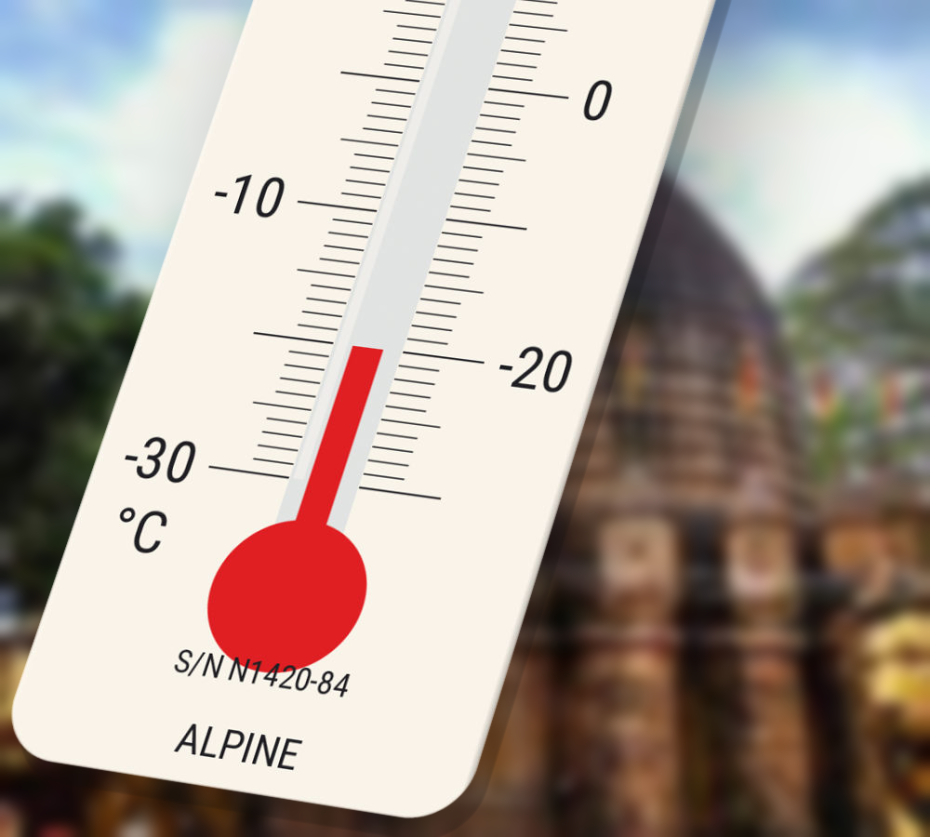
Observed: -20 °C
